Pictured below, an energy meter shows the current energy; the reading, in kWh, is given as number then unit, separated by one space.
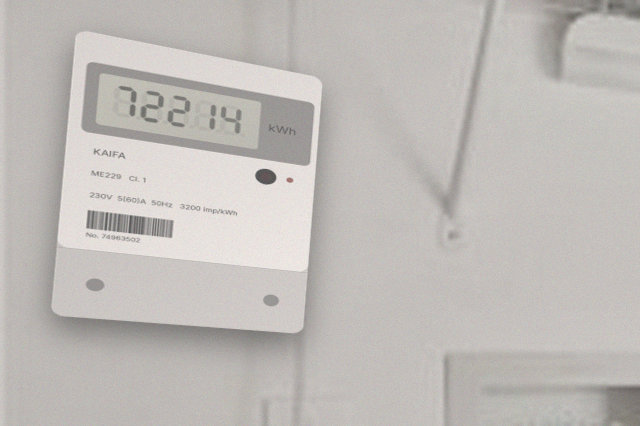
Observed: 72214 kWh
